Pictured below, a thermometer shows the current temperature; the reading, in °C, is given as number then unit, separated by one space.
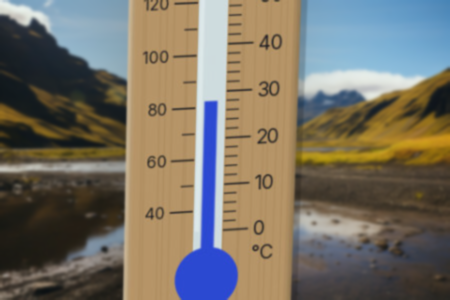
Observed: 28 °C
